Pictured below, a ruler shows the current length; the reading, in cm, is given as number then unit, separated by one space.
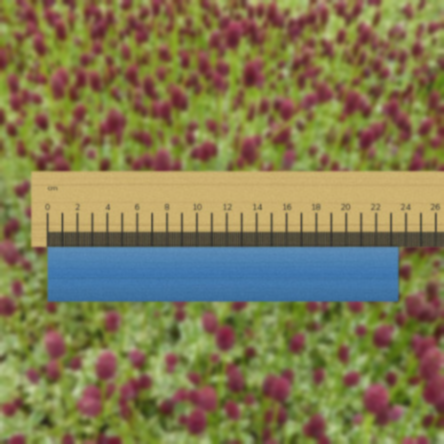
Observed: 23.5 cm
